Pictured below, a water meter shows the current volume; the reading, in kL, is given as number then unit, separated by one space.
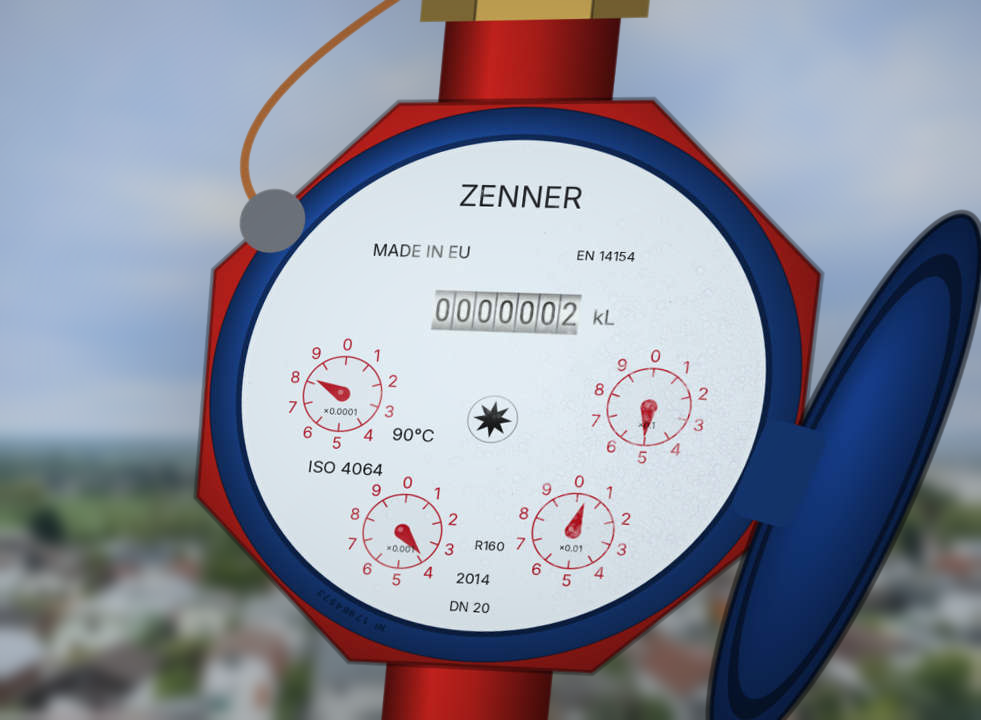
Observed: 2.5038 kL
